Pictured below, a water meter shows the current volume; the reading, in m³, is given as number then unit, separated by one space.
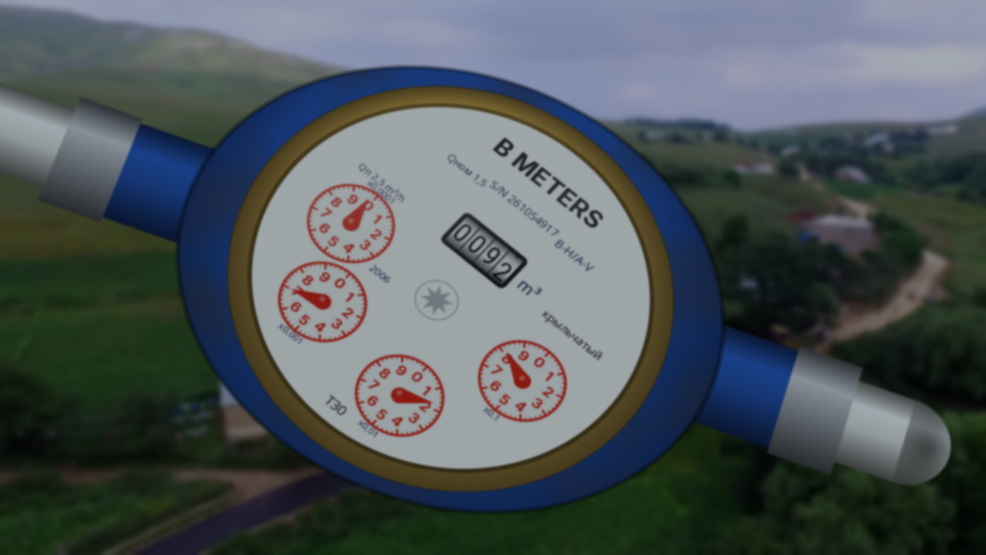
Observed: 91.8169 m³
